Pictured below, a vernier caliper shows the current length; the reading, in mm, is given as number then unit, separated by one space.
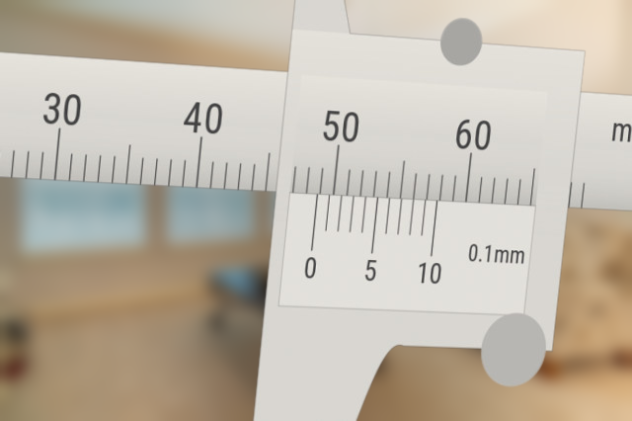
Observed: 48.8 mm
